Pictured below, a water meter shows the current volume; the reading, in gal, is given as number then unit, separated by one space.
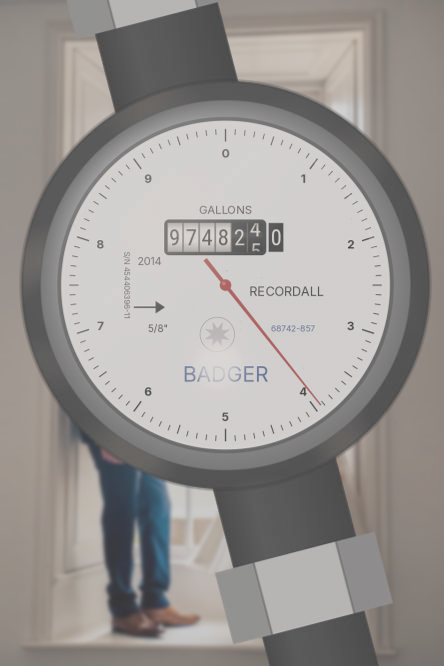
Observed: 9748243.9 gal
